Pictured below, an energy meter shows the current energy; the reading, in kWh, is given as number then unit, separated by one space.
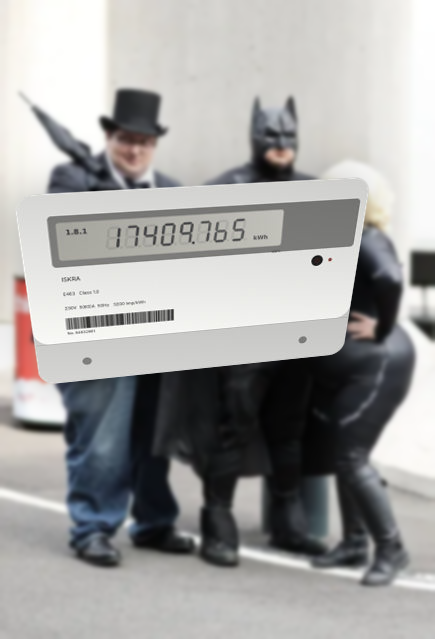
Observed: 17409.765 kWh
